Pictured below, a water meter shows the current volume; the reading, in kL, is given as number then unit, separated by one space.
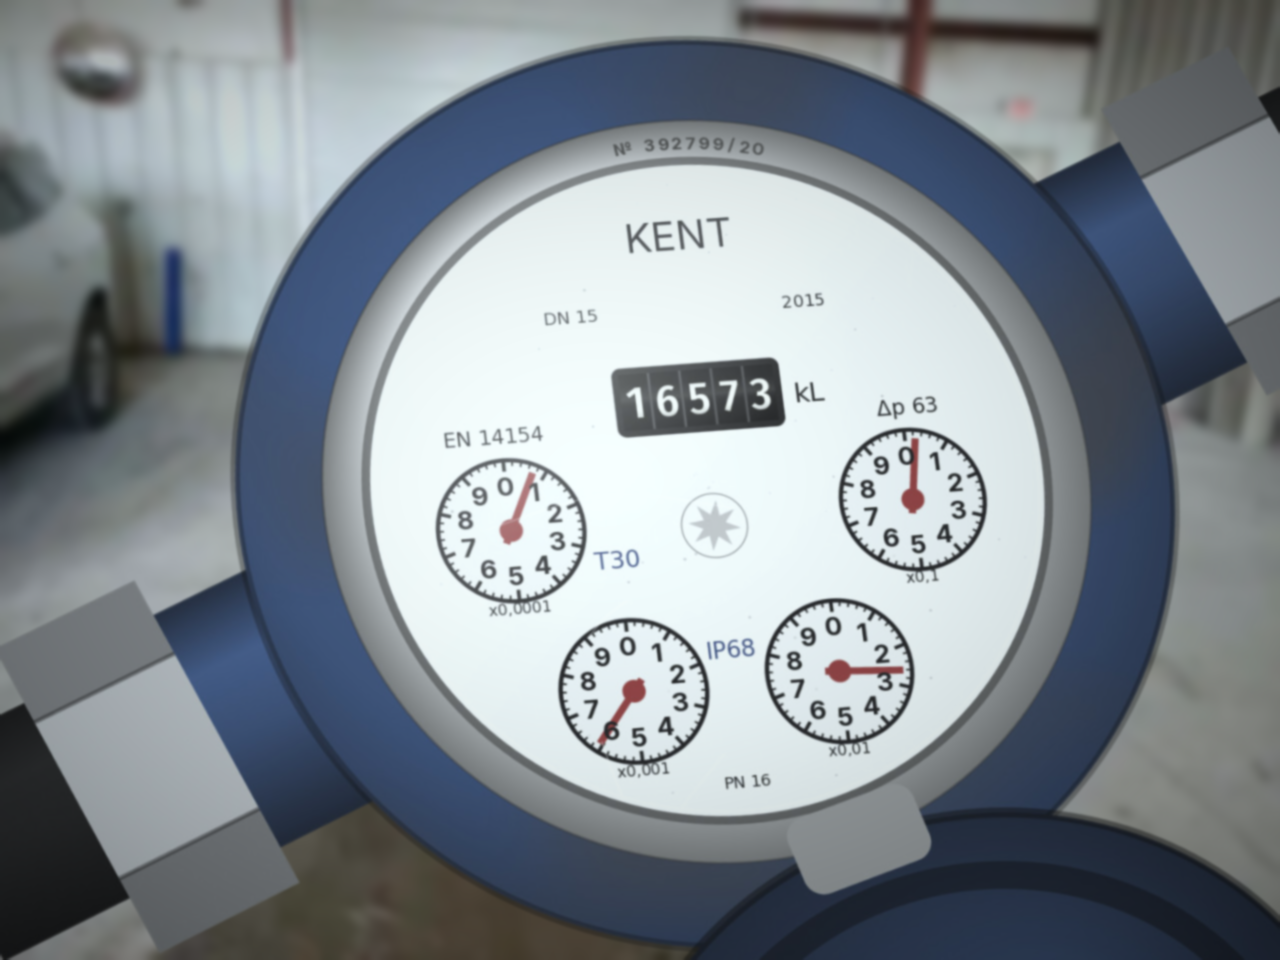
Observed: 16573.0260 kL
